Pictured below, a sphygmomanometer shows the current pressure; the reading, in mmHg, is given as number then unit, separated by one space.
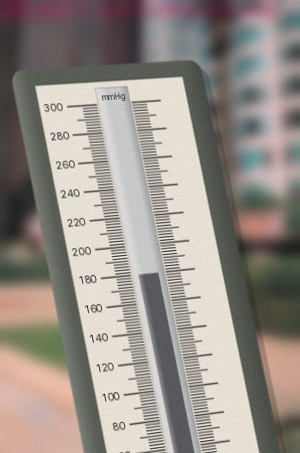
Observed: 180 mmHg
